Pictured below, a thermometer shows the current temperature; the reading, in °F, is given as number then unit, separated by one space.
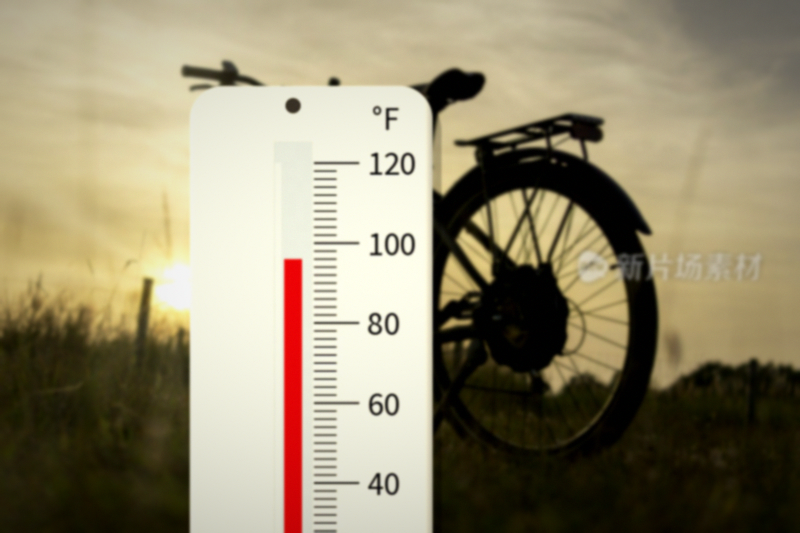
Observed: 96 °F
